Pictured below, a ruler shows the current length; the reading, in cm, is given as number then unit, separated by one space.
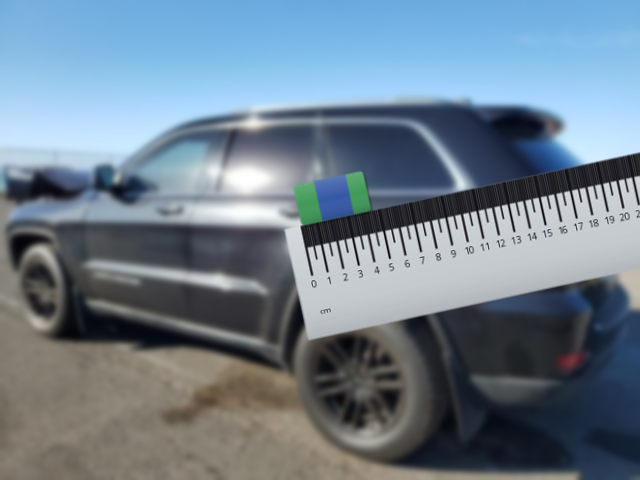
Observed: 4.5 cm
